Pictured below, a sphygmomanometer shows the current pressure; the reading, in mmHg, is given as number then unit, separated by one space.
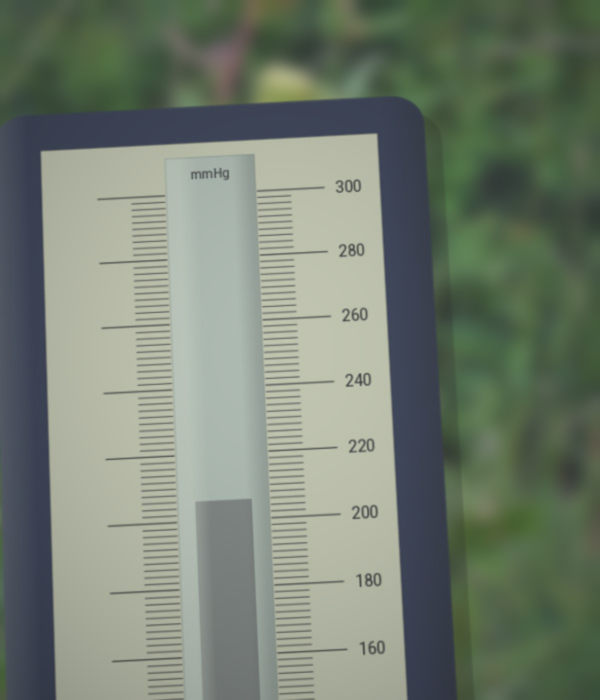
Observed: 206 mmHg
